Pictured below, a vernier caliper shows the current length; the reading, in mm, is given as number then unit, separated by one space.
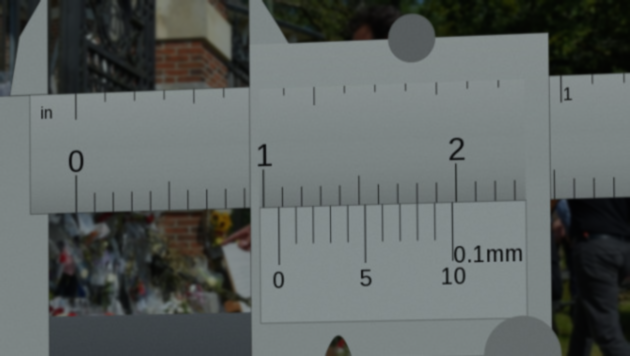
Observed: 10.8 mm
